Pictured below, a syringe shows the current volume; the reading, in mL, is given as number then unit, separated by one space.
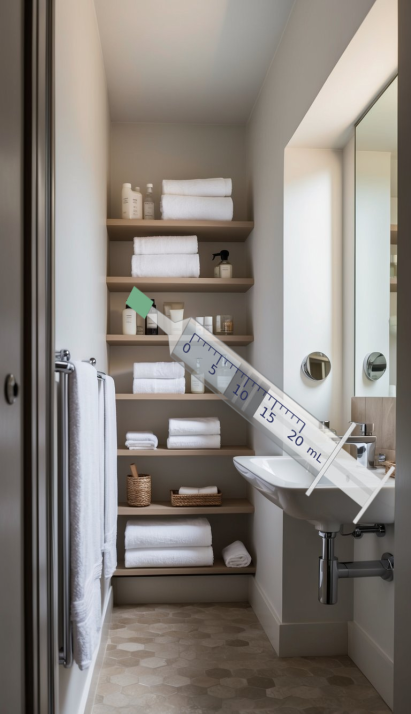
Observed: 8 mL
